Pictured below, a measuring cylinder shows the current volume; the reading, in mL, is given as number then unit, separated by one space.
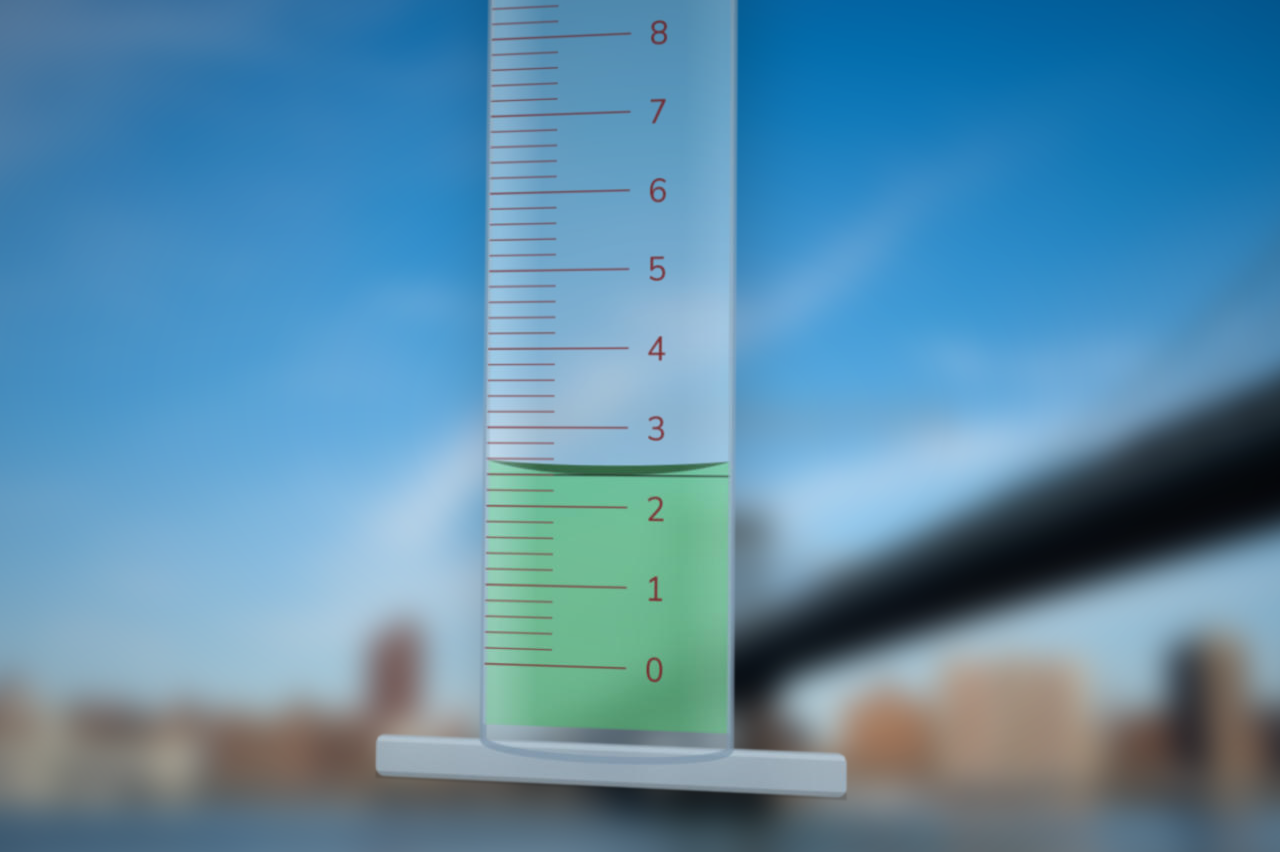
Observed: 2.4 mL
